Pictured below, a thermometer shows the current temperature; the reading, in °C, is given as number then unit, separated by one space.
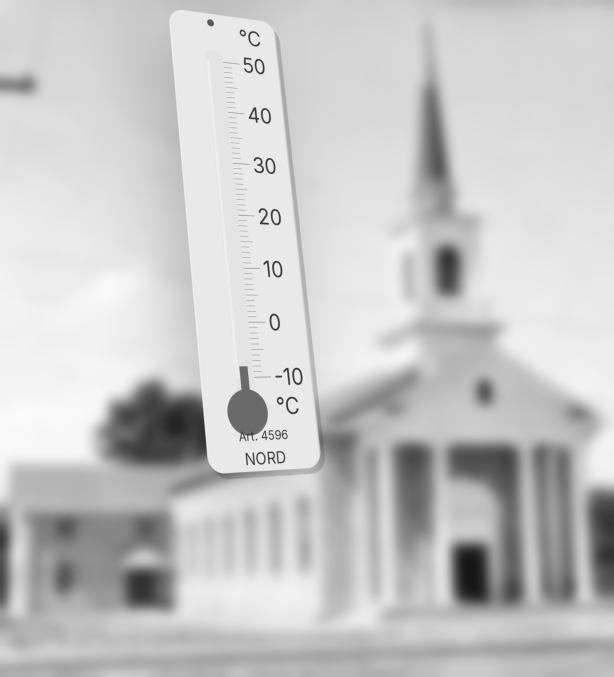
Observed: -8 °C
